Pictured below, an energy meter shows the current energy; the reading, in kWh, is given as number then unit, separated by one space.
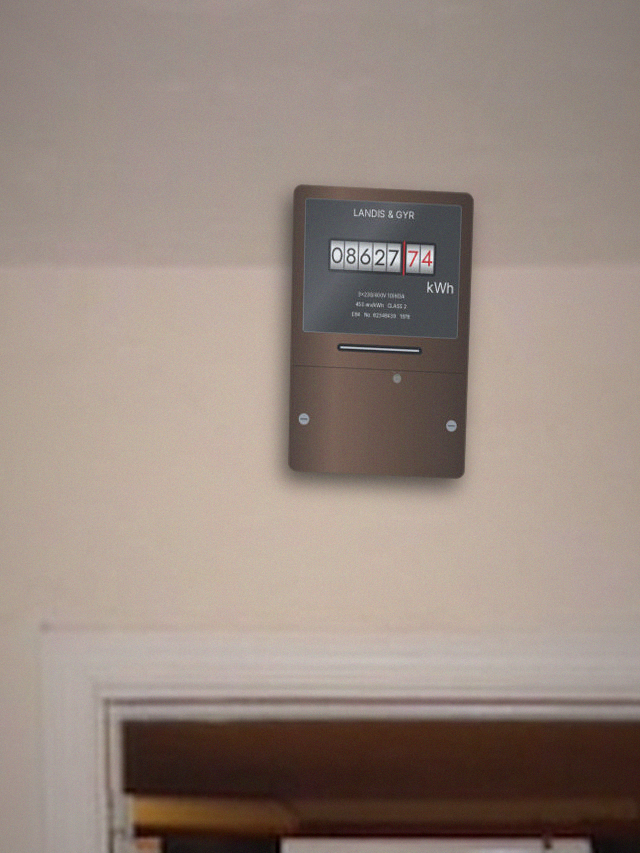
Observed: 8627.74 kWh
